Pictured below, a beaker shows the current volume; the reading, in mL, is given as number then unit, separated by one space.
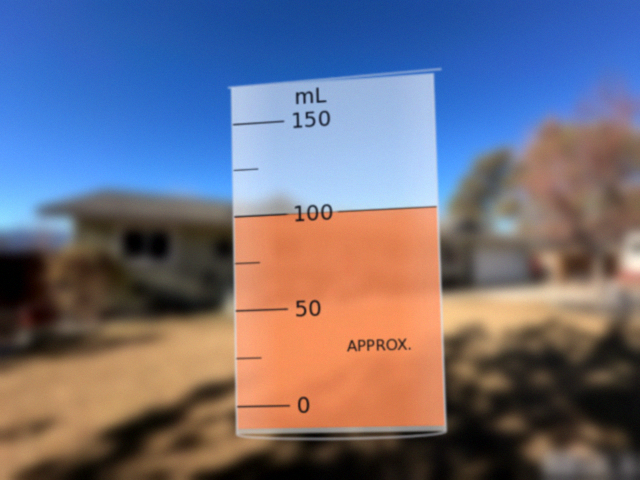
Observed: 100 mL
